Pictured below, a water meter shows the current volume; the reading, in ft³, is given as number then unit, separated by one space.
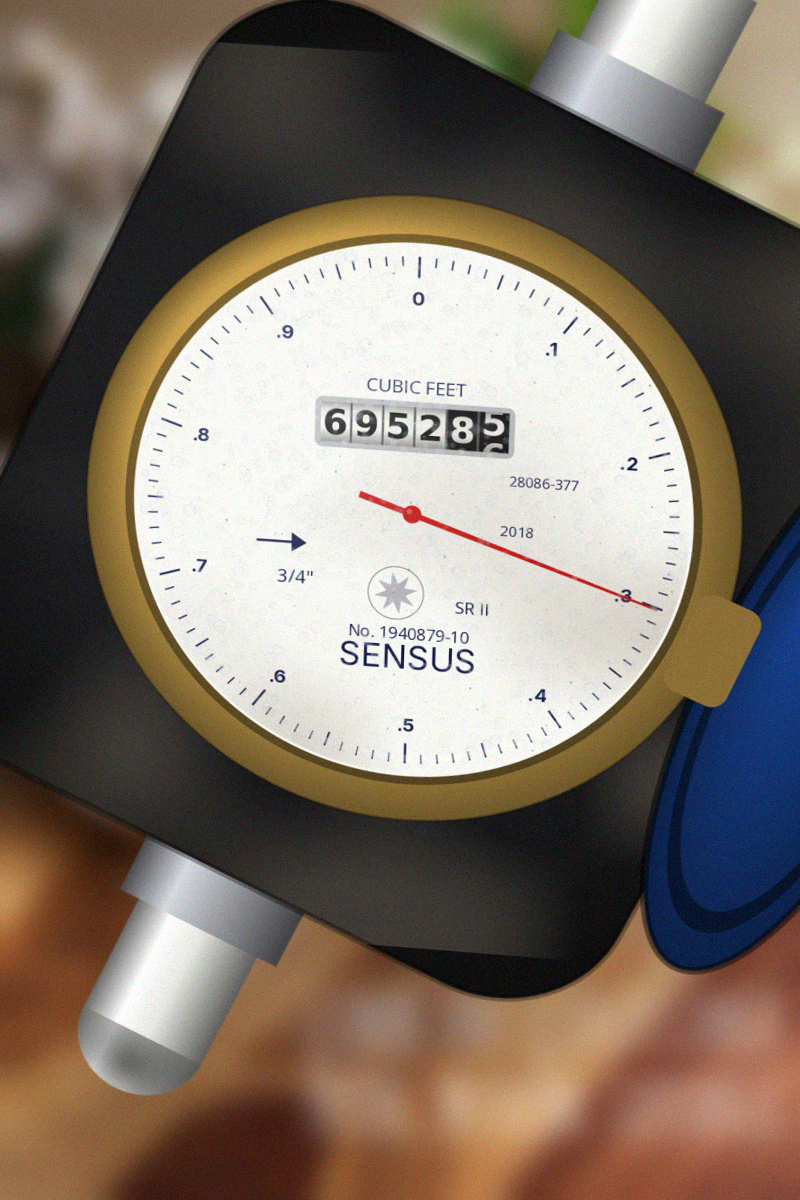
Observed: 695285.30 ft³
